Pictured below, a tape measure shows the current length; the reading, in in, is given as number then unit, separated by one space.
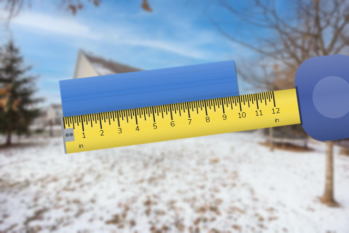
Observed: 10 in
